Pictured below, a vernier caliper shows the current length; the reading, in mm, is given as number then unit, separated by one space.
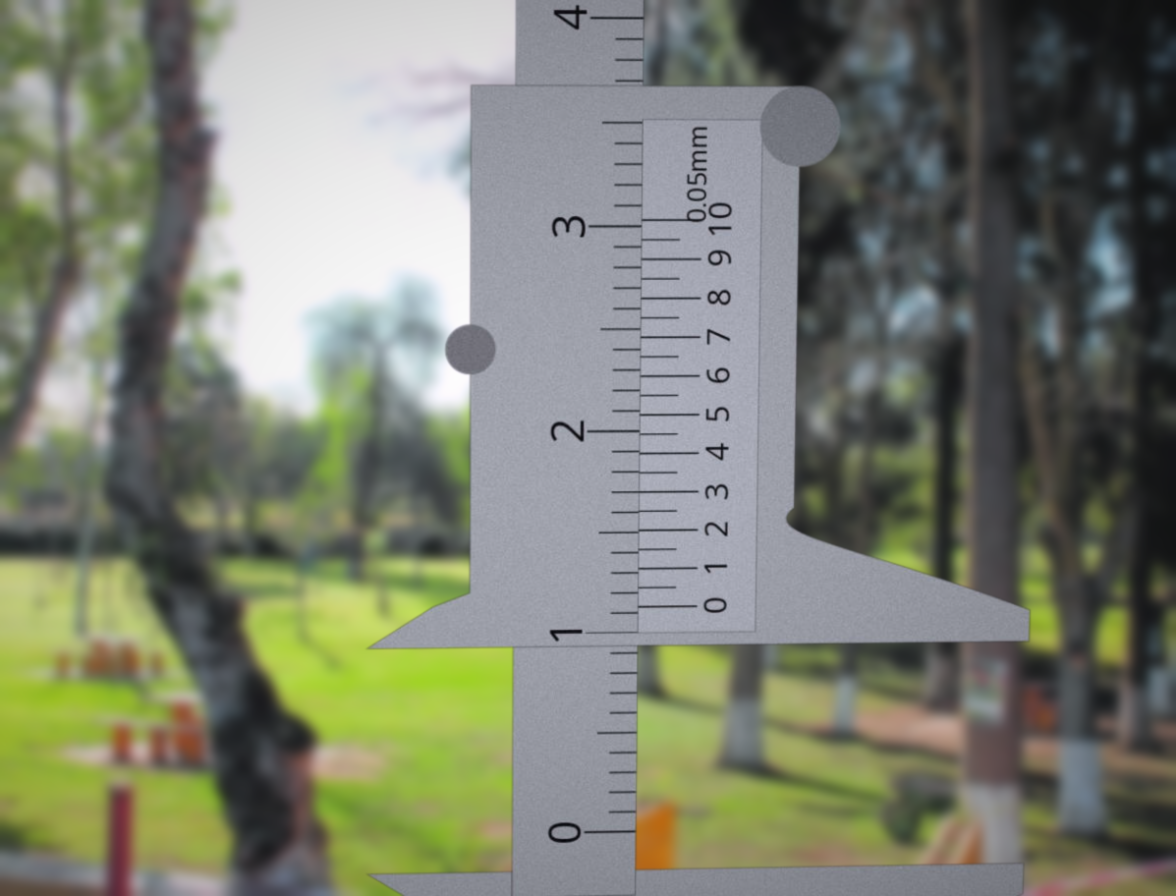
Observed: 11.3 mm
